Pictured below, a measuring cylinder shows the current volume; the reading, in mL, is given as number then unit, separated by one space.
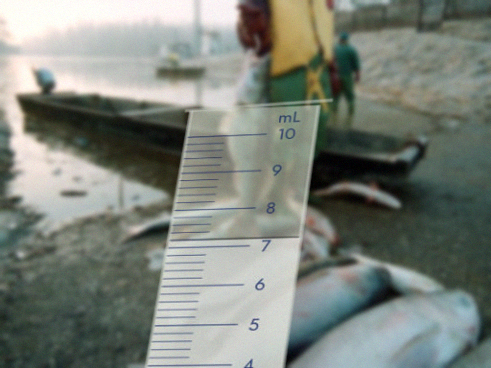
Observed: 7.2 mL
